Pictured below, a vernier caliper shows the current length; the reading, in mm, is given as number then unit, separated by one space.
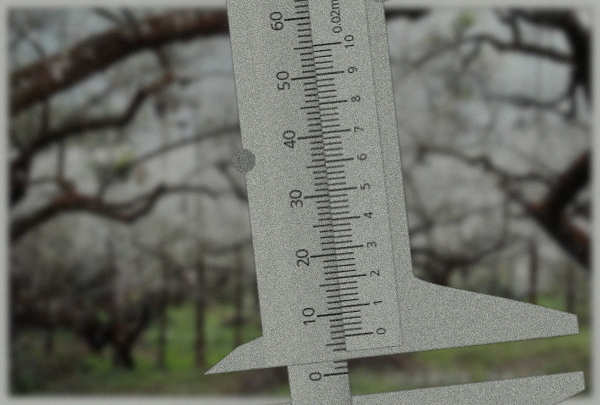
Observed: 6.2 mm
